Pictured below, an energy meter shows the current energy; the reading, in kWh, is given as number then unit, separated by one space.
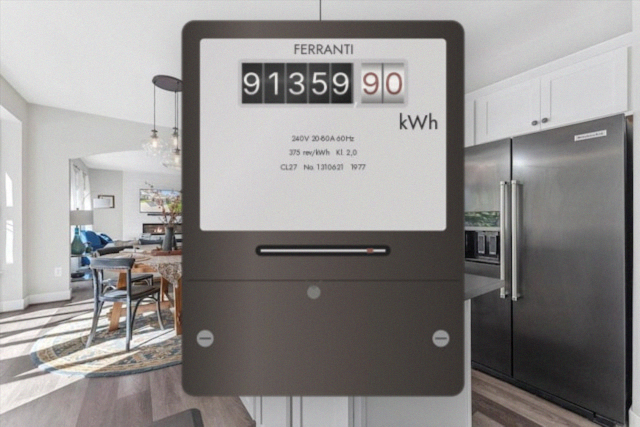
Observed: 91359.90 kWh
